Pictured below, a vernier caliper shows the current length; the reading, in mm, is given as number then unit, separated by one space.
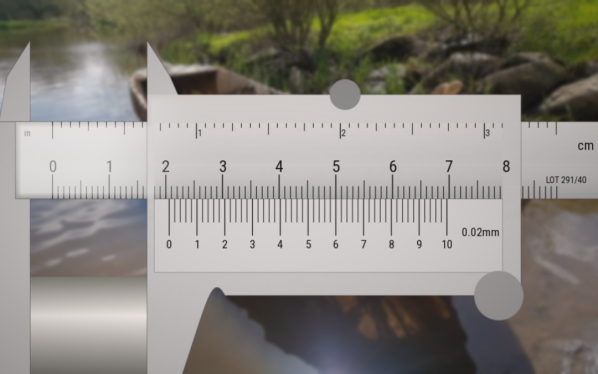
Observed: 20.6 mm
